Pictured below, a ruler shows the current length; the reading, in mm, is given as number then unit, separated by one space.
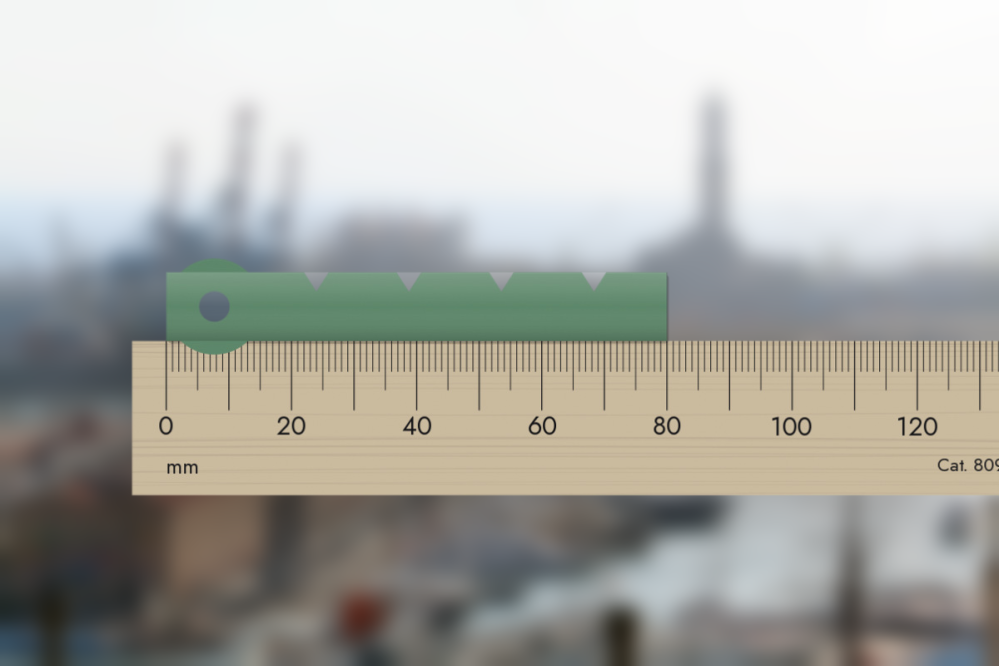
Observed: 80 mm
